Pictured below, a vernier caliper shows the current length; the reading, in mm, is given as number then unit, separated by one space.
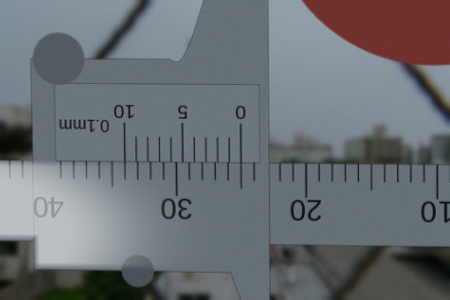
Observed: 25.0 mm
